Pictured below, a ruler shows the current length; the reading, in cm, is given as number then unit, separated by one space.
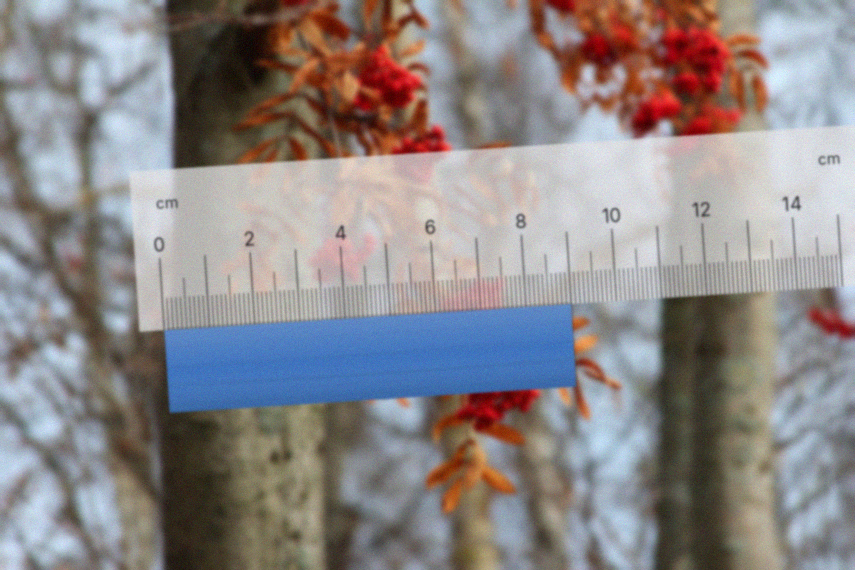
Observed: 9 cm
